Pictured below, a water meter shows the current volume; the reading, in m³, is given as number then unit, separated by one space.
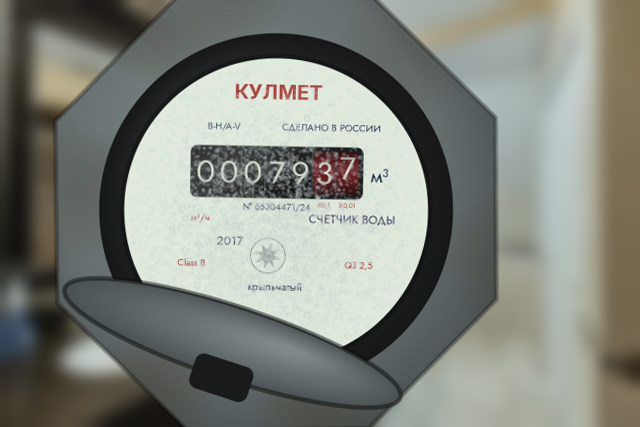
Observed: 79.37 m³
